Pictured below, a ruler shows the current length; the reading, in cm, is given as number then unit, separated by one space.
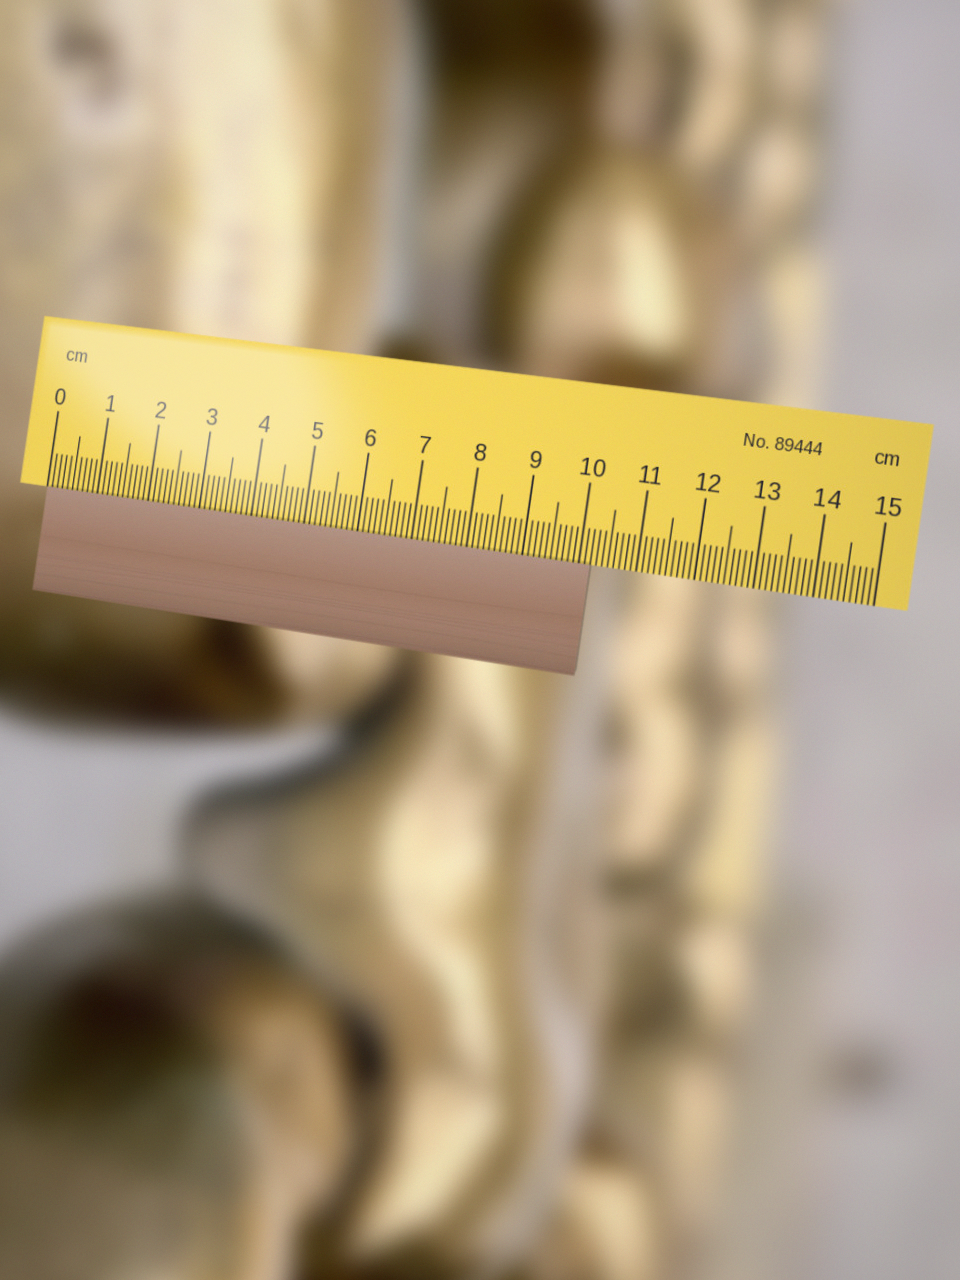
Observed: 10.2 cm
